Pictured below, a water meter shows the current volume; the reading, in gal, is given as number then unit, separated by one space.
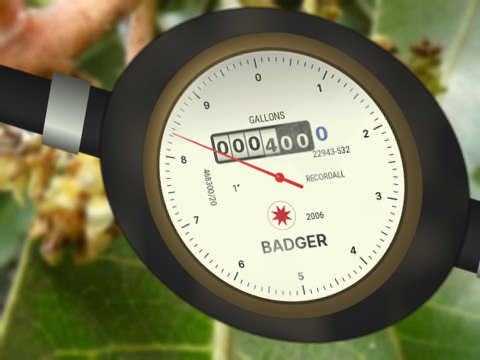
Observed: 3998.3 gal
